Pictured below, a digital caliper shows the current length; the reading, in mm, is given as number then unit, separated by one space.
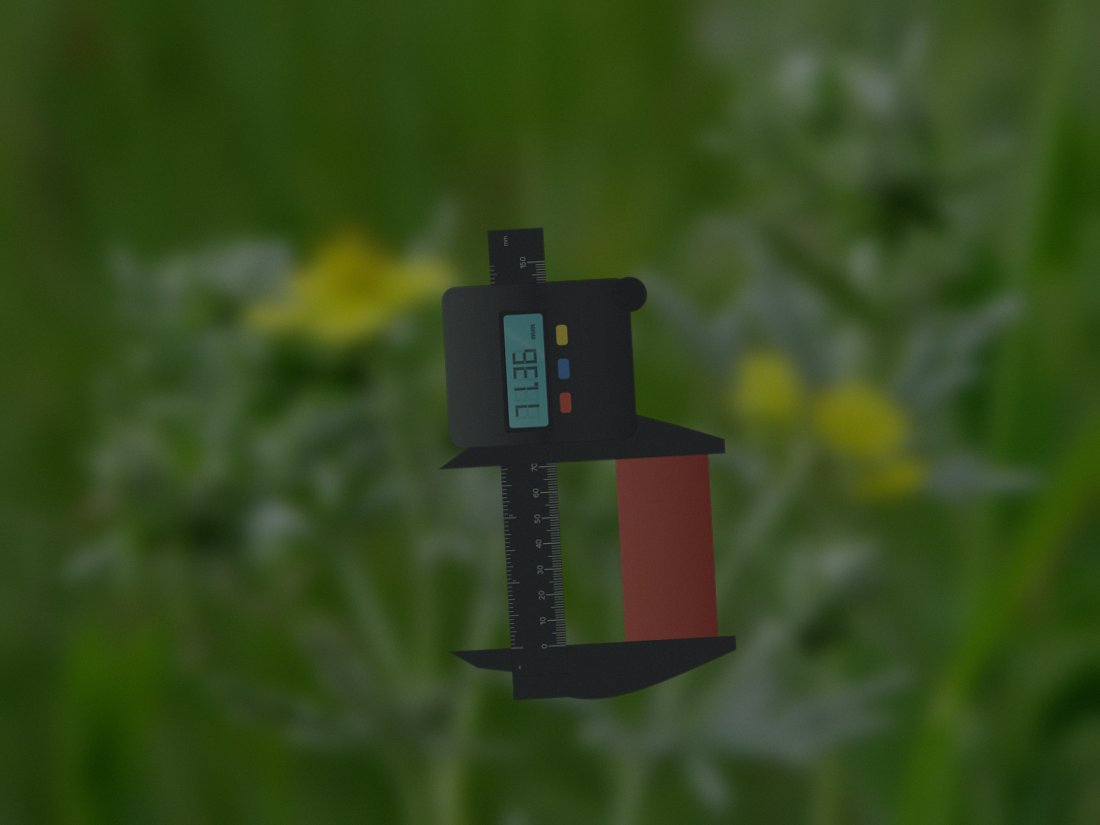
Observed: 71.36 mm
